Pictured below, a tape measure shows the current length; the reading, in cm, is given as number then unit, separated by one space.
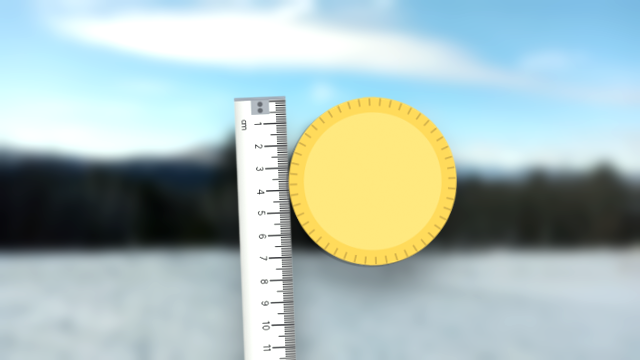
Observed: 7.5 cm
